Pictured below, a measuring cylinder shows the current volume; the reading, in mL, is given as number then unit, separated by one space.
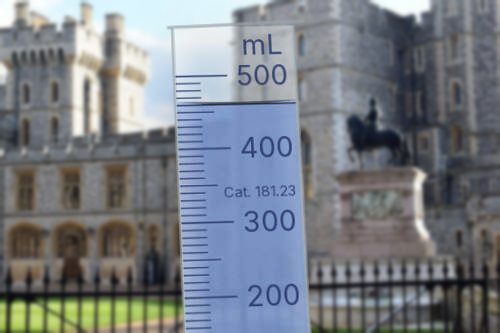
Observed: 460 mL
